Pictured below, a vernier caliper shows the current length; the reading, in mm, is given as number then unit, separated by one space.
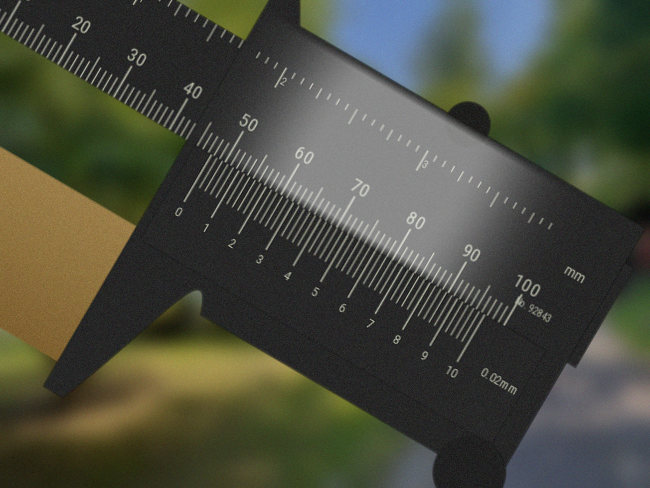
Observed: 47.6 mm
